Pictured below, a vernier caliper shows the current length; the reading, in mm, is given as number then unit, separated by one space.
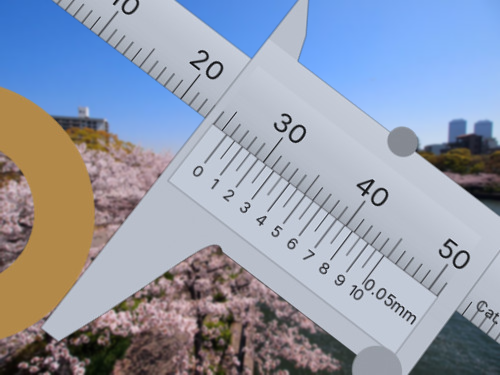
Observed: 25.6 mm
